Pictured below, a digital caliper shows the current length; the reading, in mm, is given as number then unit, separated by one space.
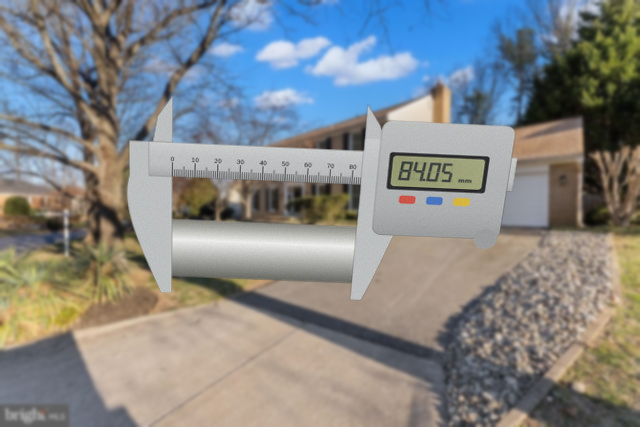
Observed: 84.05 mm
